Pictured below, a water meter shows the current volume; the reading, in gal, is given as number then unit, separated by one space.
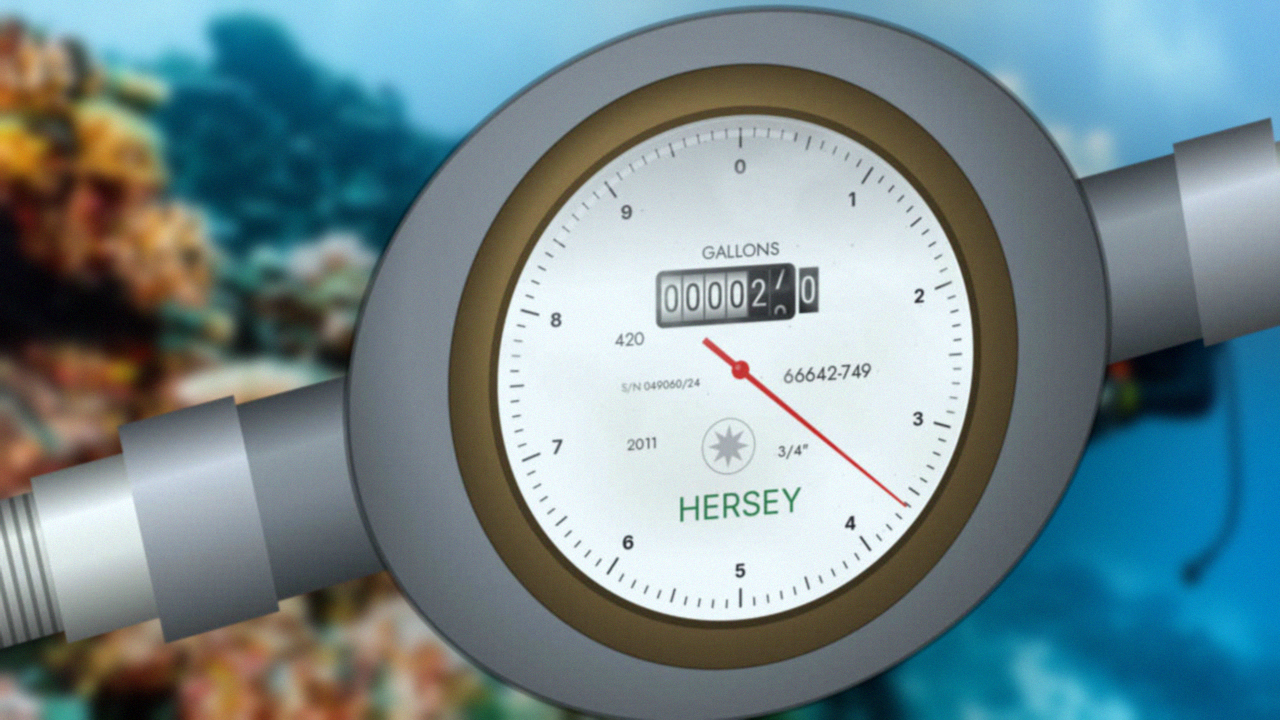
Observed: 273.6 gal
